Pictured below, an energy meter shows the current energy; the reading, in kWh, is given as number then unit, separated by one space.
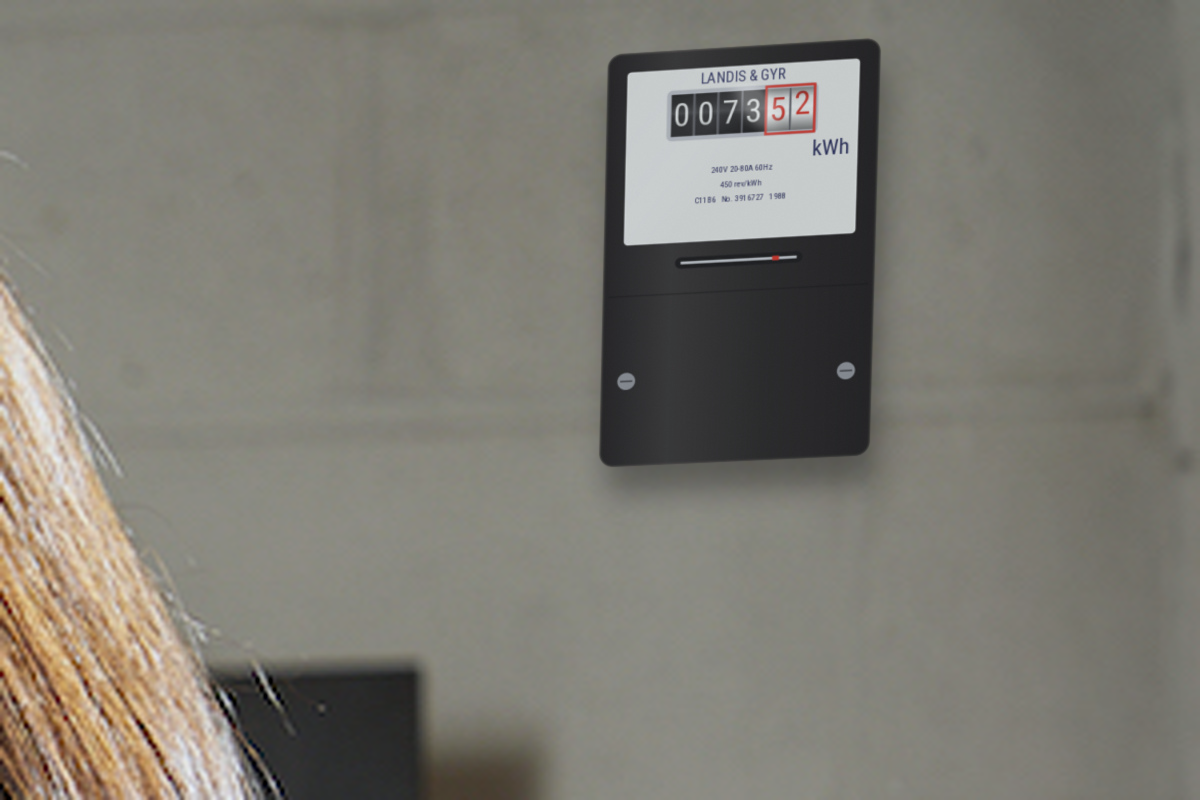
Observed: 73.52 kWh
